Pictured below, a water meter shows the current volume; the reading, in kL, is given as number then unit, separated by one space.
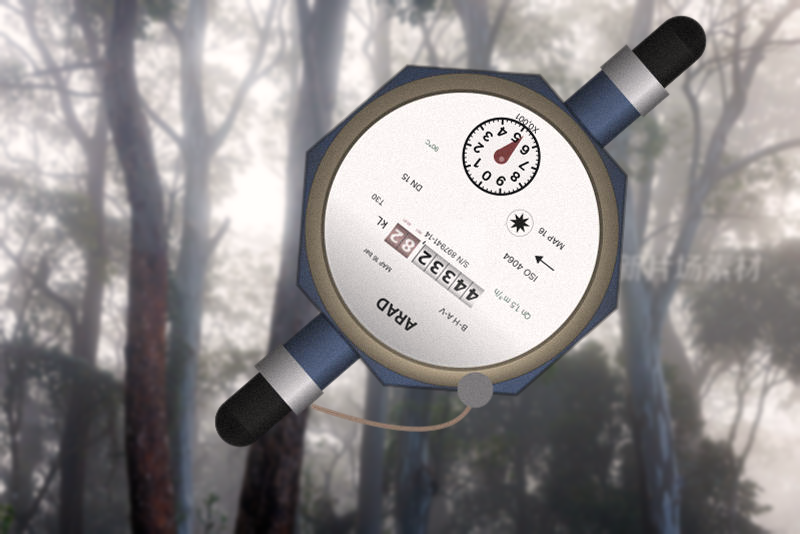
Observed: 44332.825 kL
